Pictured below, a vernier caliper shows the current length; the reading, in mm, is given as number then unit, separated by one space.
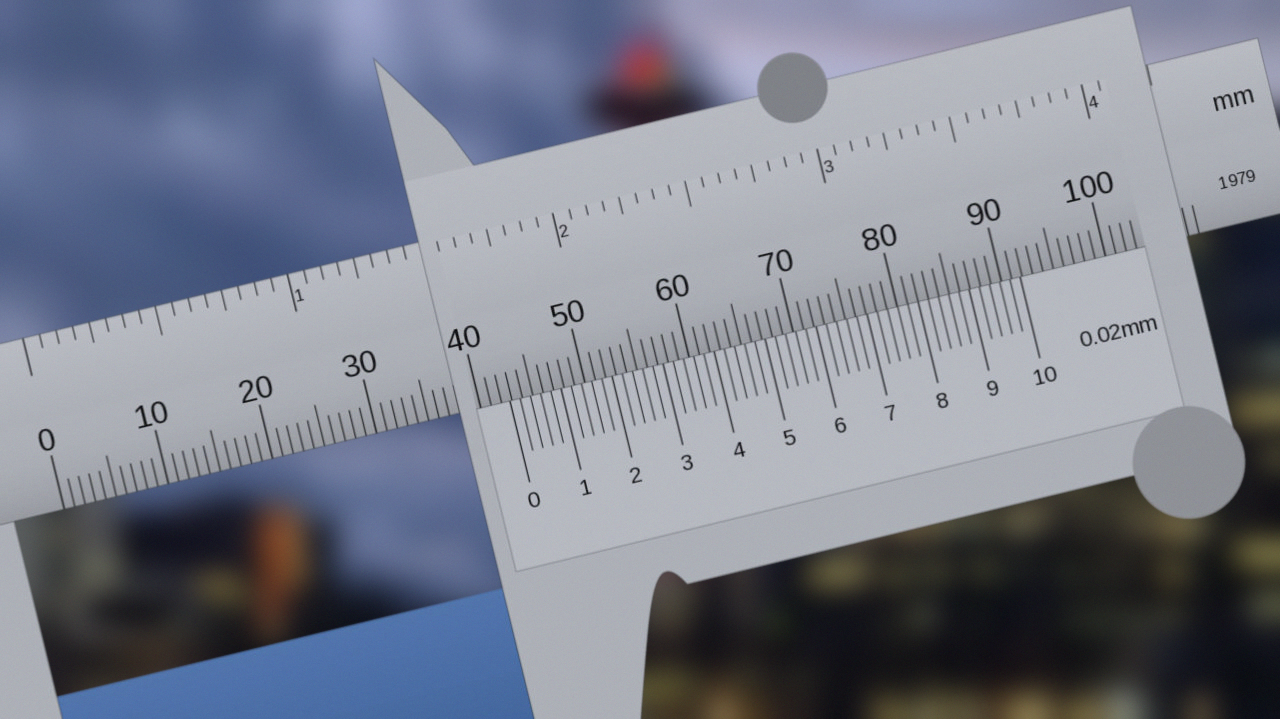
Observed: 42.8 mm
